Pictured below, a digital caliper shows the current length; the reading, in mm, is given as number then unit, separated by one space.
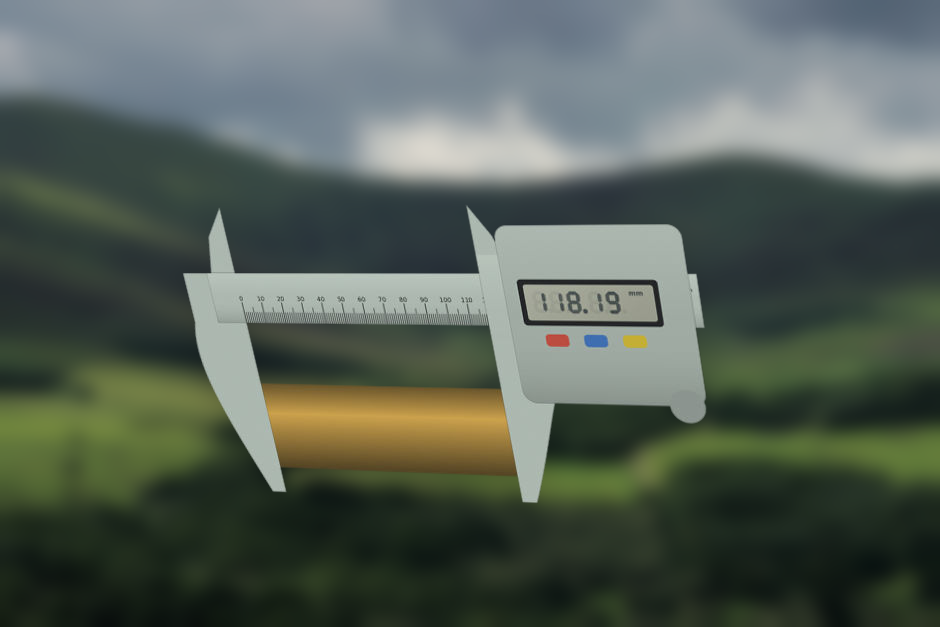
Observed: 118.19 mm
